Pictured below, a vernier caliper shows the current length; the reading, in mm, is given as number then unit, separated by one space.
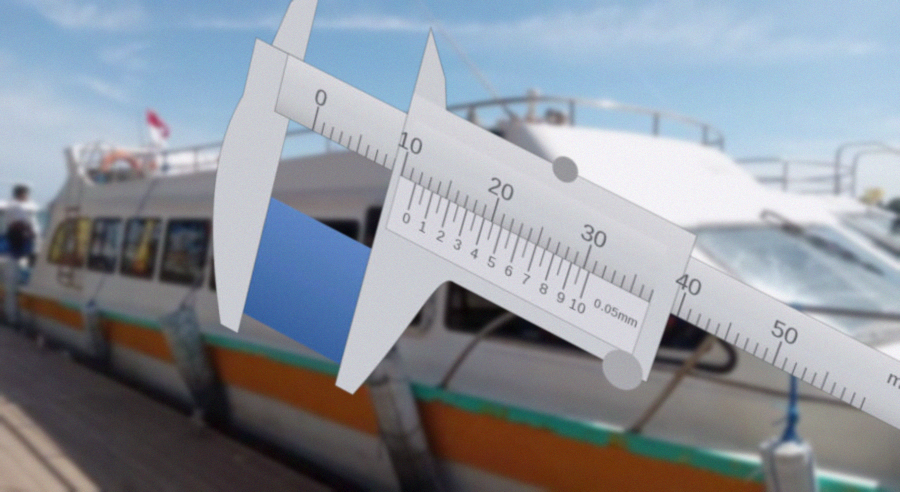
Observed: 11.6 mm
